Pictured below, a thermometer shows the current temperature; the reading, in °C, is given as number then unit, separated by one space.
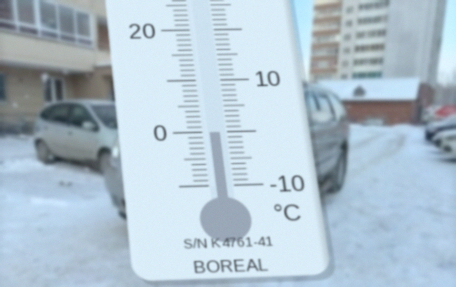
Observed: 0 °C
